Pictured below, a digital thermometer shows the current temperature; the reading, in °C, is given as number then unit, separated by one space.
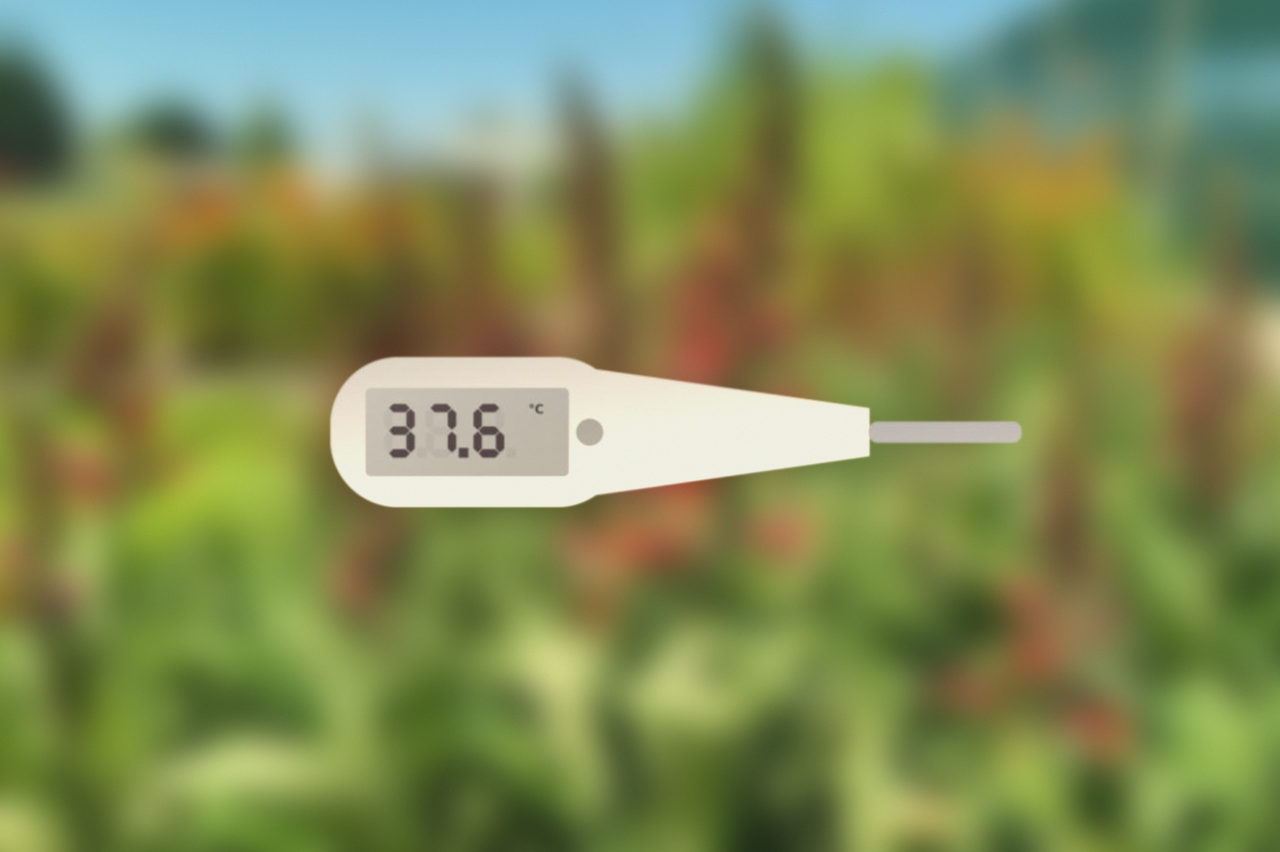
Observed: 37.6 °C
